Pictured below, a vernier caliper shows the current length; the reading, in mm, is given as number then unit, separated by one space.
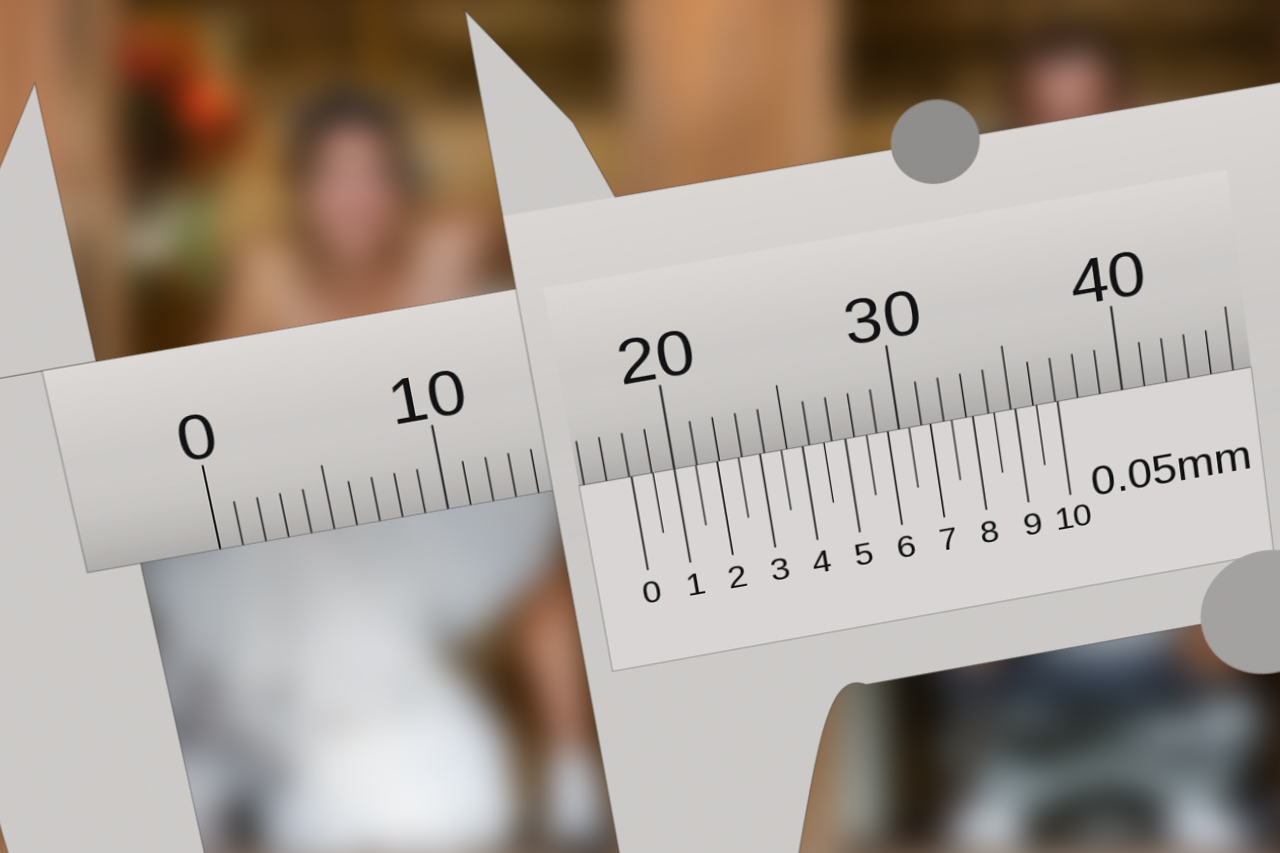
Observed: 18.1 mm
